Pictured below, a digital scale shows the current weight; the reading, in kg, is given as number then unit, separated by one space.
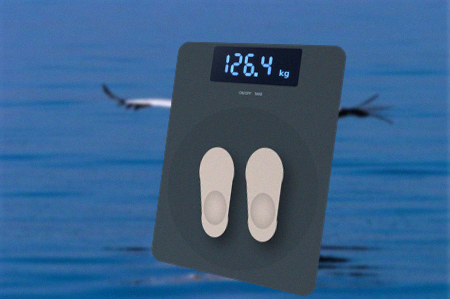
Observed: 126.4 kg
